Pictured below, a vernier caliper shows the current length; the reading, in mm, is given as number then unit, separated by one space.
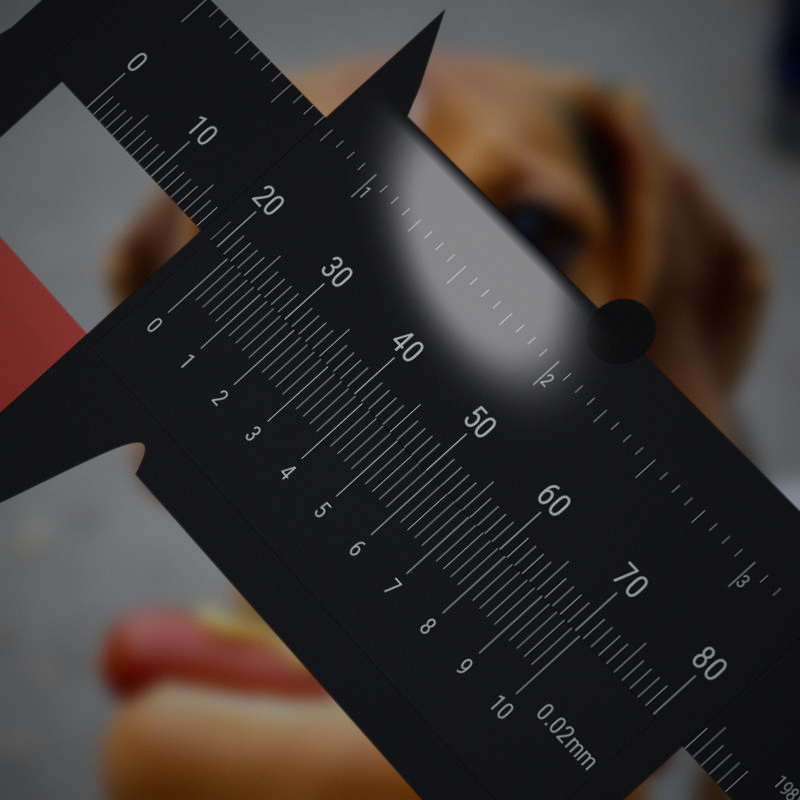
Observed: 21.6 mm
